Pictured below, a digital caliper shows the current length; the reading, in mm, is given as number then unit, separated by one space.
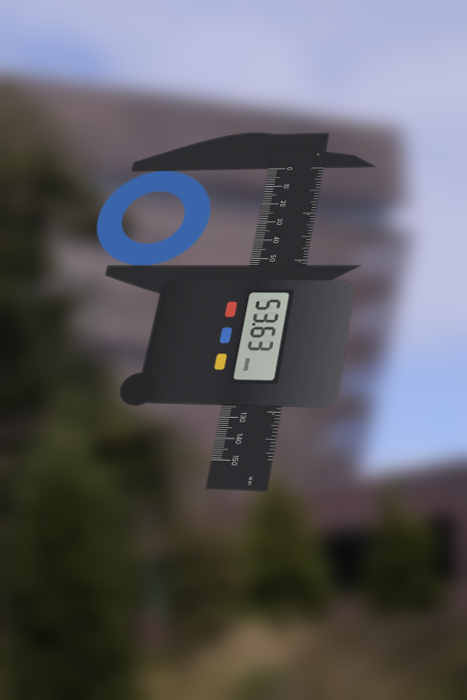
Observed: 53.63 mm
